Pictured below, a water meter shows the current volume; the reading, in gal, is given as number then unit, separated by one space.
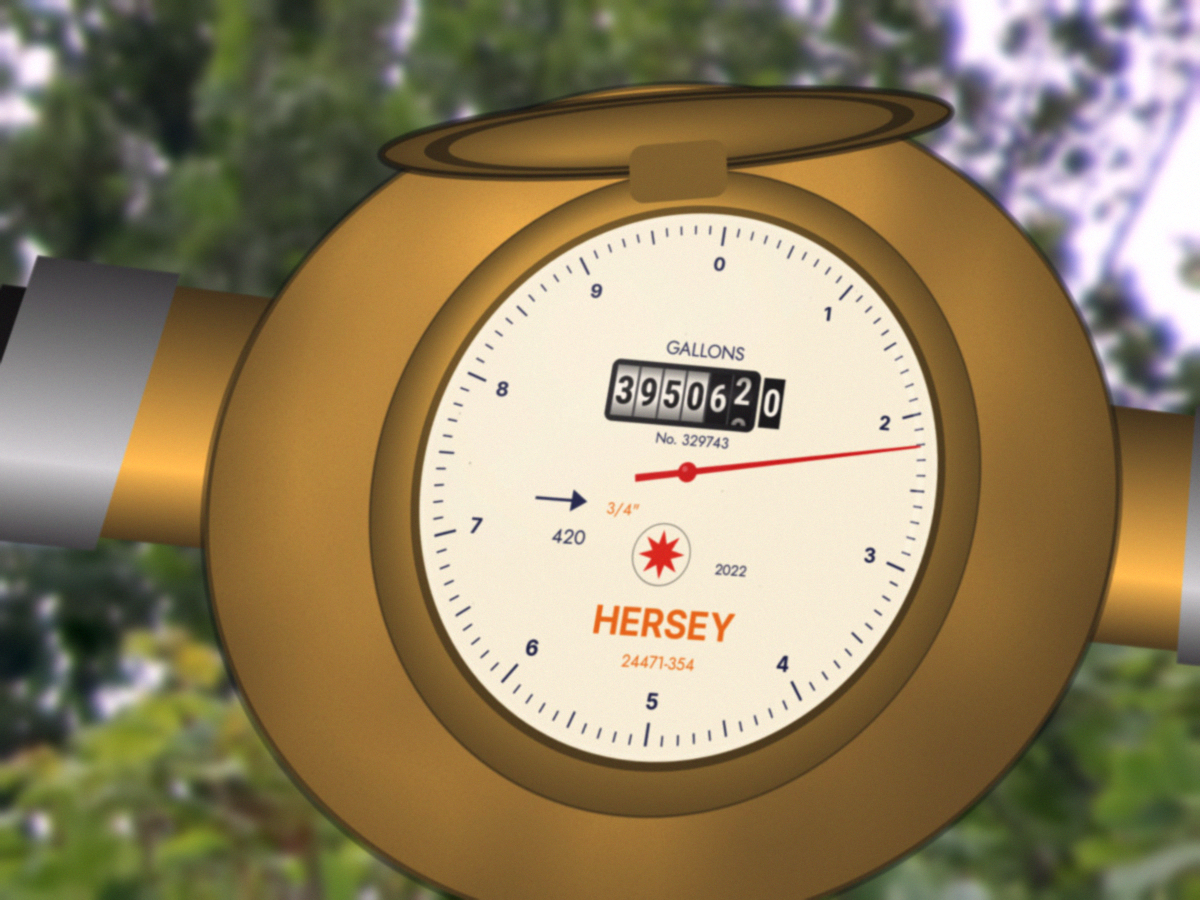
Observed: 3950622.2 gal
